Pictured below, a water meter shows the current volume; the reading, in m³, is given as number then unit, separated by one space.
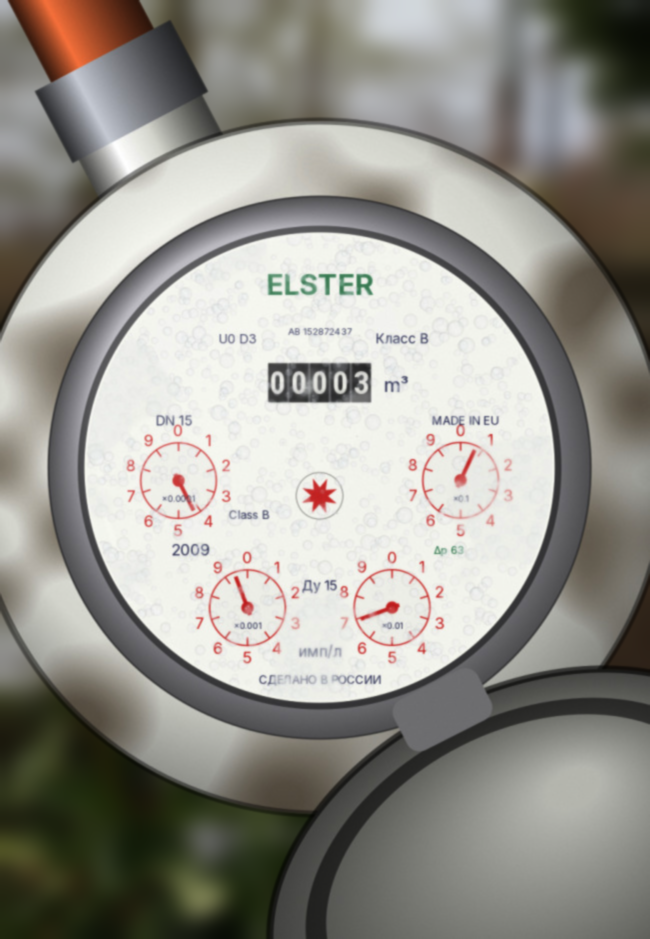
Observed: 3.0694 m³
